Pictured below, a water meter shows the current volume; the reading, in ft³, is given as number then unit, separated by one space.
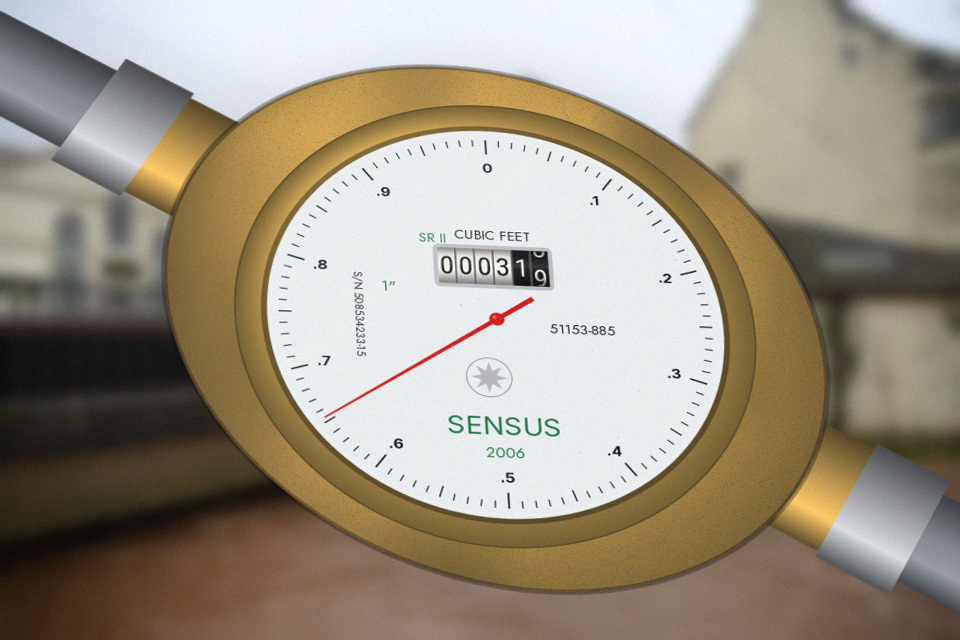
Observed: 318.65 ft³
